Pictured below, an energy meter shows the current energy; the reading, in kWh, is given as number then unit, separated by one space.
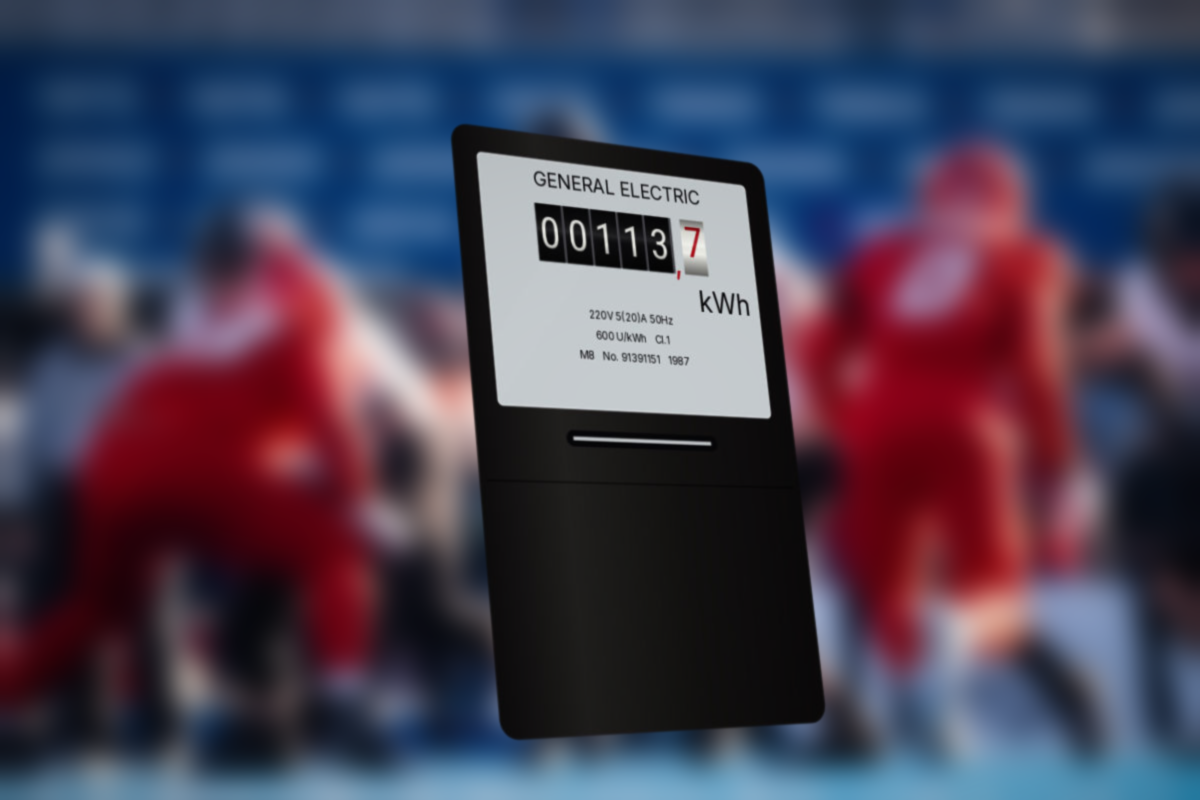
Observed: 113.7 kWh
